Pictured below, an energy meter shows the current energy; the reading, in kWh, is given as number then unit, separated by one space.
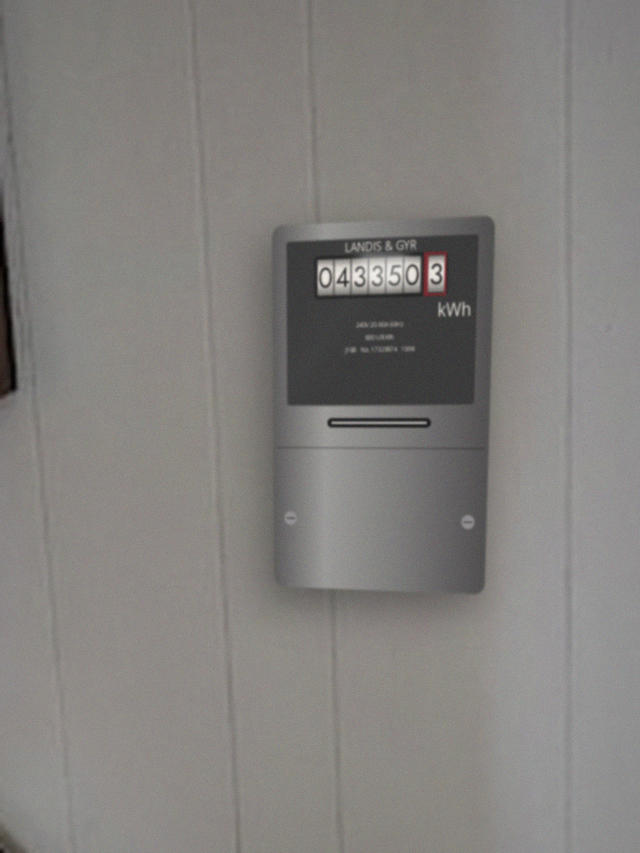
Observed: 43350.3 kWh
